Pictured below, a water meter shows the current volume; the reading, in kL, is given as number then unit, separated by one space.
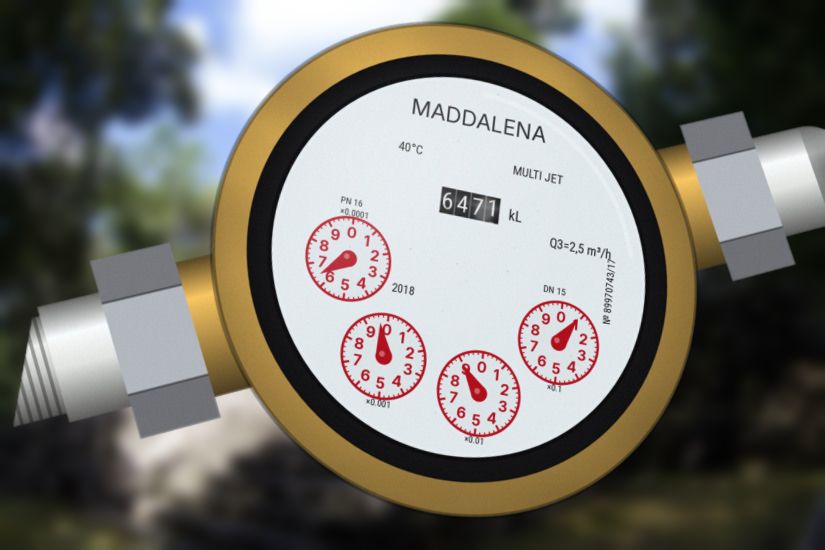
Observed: 6471.0896 kL
